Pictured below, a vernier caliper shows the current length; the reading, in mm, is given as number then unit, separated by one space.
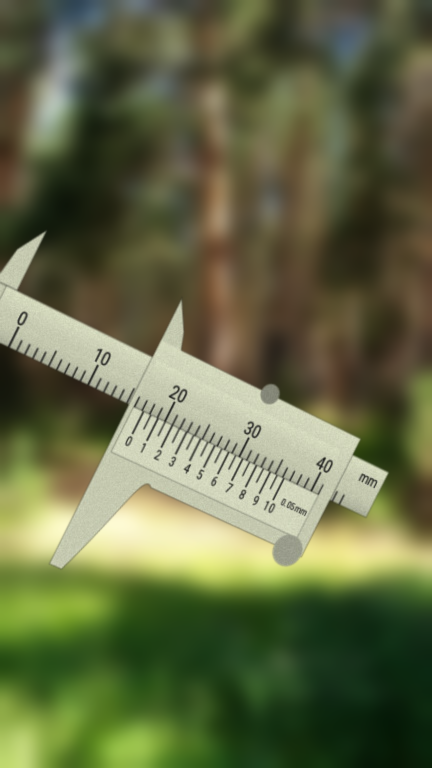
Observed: 17.2 mm
